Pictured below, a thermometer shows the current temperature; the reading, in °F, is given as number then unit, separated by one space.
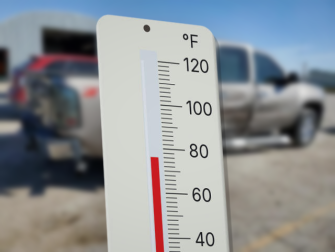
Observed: 76 °F
